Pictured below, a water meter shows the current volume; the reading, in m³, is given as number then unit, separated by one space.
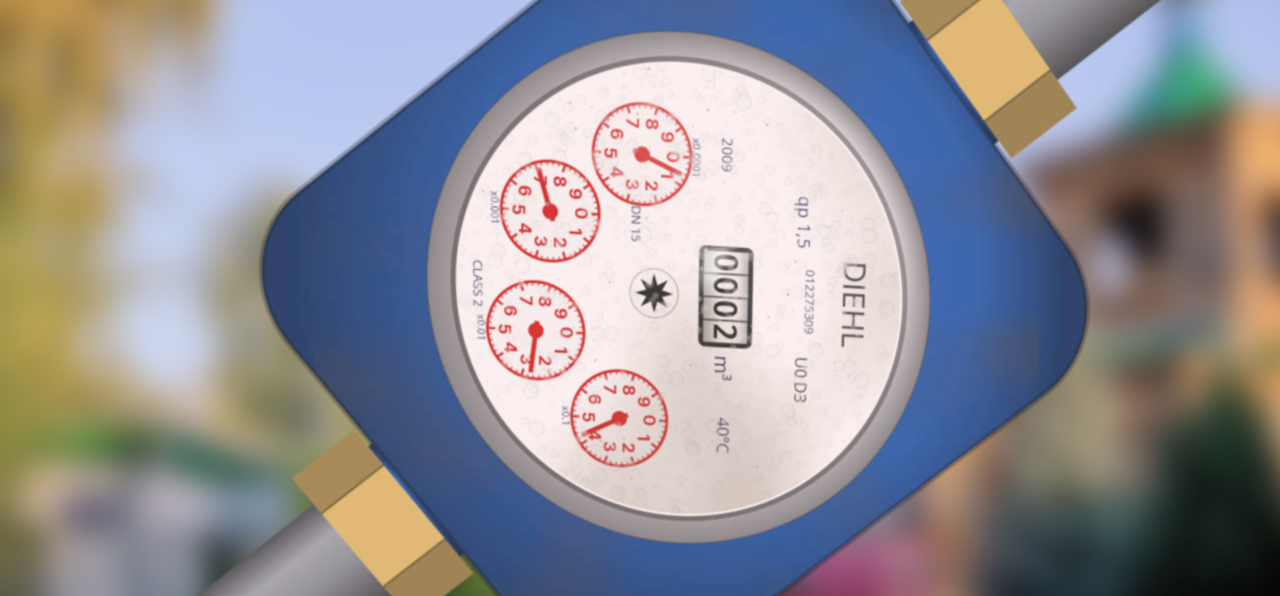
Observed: 2.4270 m³
